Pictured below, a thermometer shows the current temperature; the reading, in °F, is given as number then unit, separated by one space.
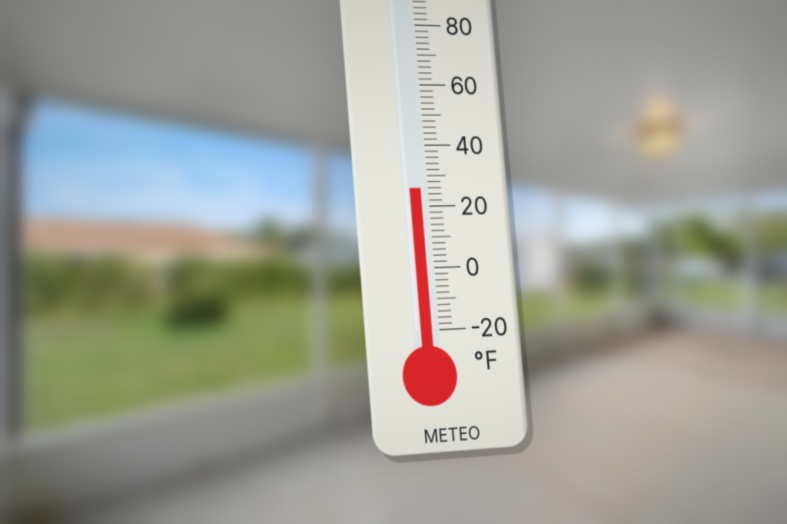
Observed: 26 °F
